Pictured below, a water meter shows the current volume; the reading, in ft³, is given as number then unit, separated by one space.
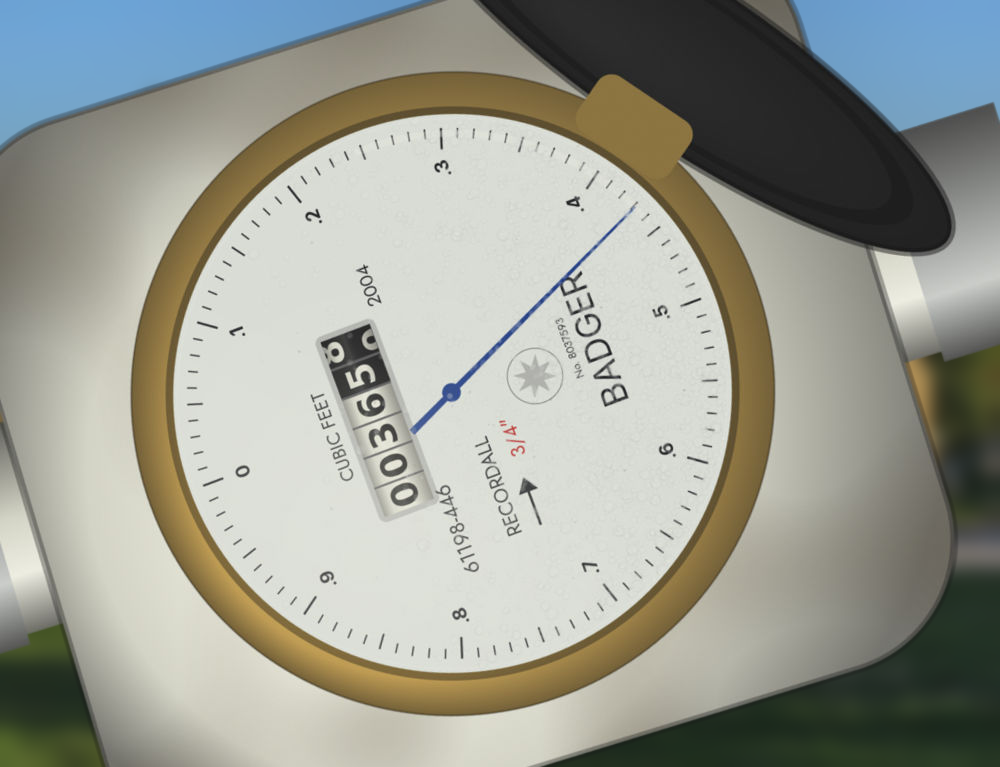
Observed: 3658.43 ft³
